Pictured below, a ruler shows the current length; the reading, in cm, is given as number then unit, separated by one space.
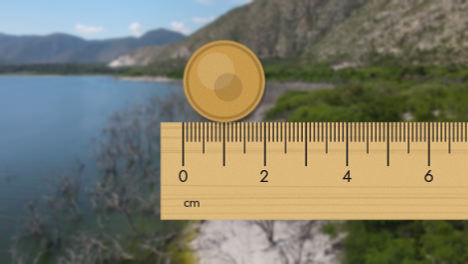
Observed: 2 cm
